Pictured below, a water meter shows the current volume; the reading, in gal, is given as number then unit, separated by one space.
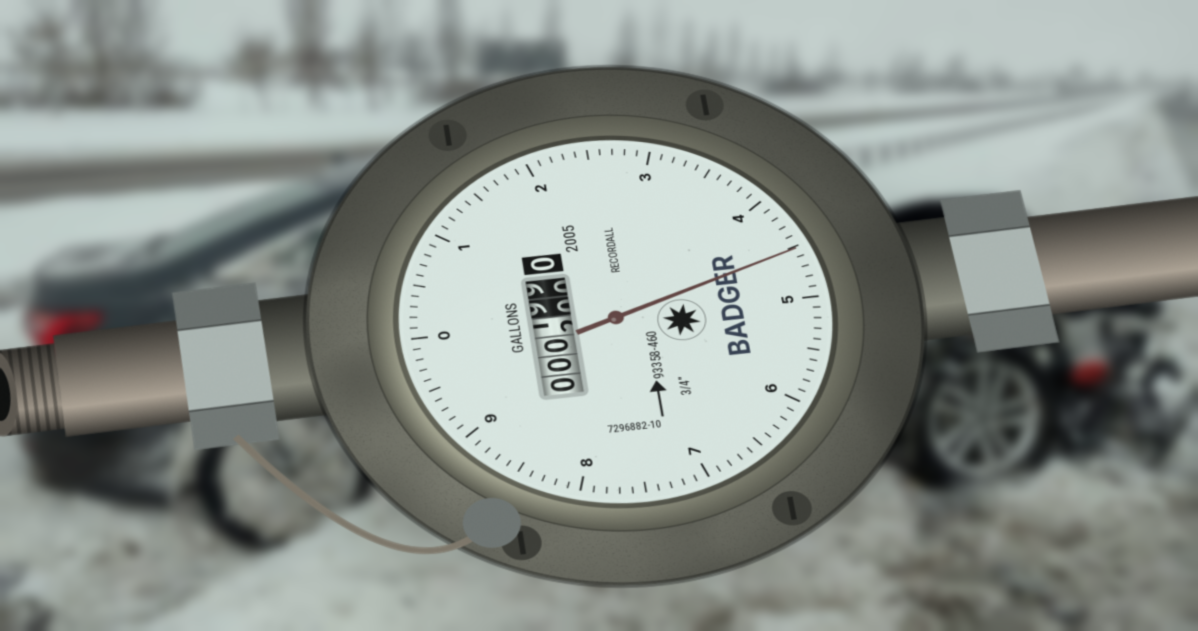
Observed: 1994.5 gal
